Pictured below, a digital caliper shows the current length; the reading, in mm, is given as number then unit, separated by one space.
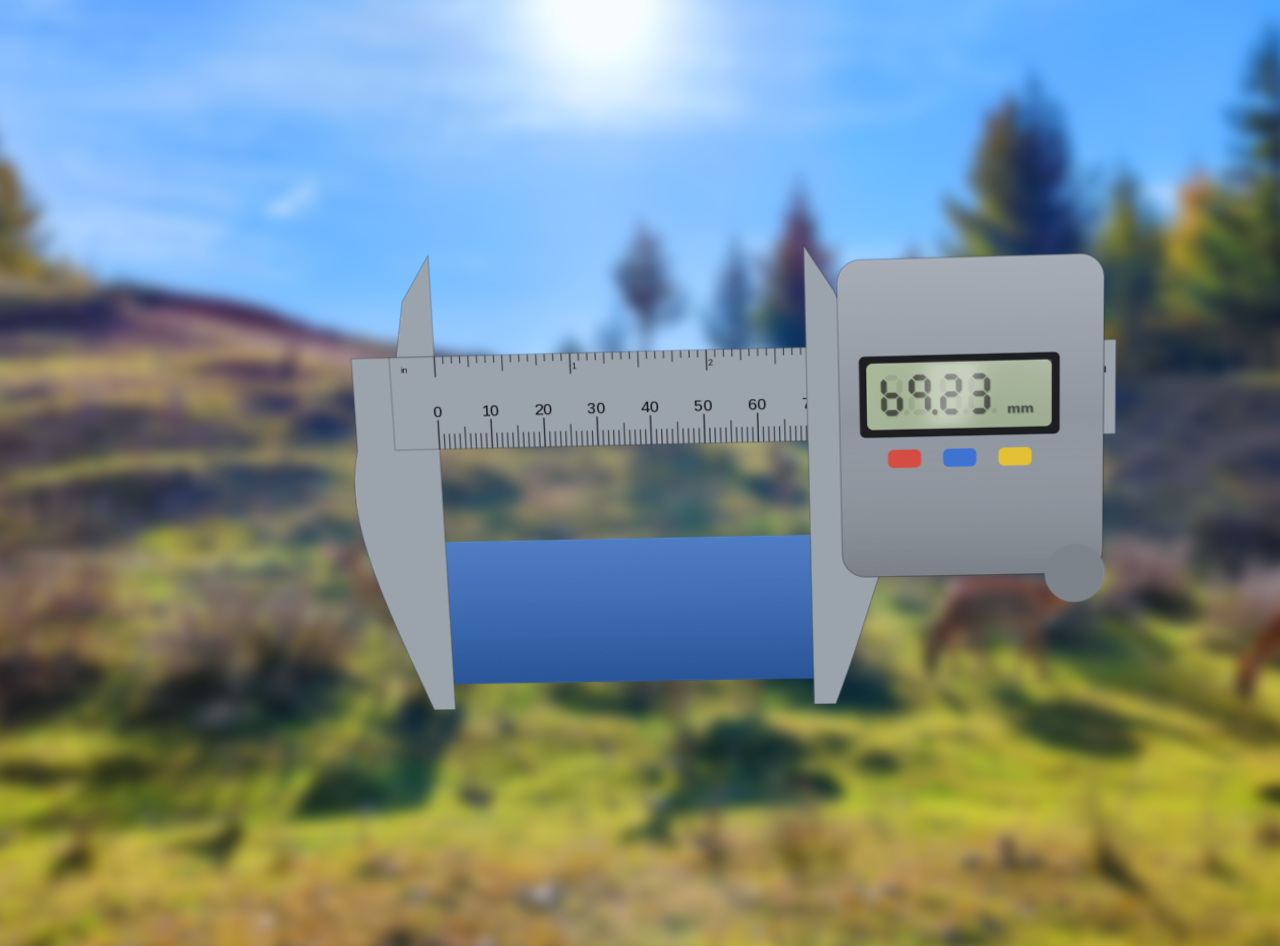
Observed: 69.23 mm
